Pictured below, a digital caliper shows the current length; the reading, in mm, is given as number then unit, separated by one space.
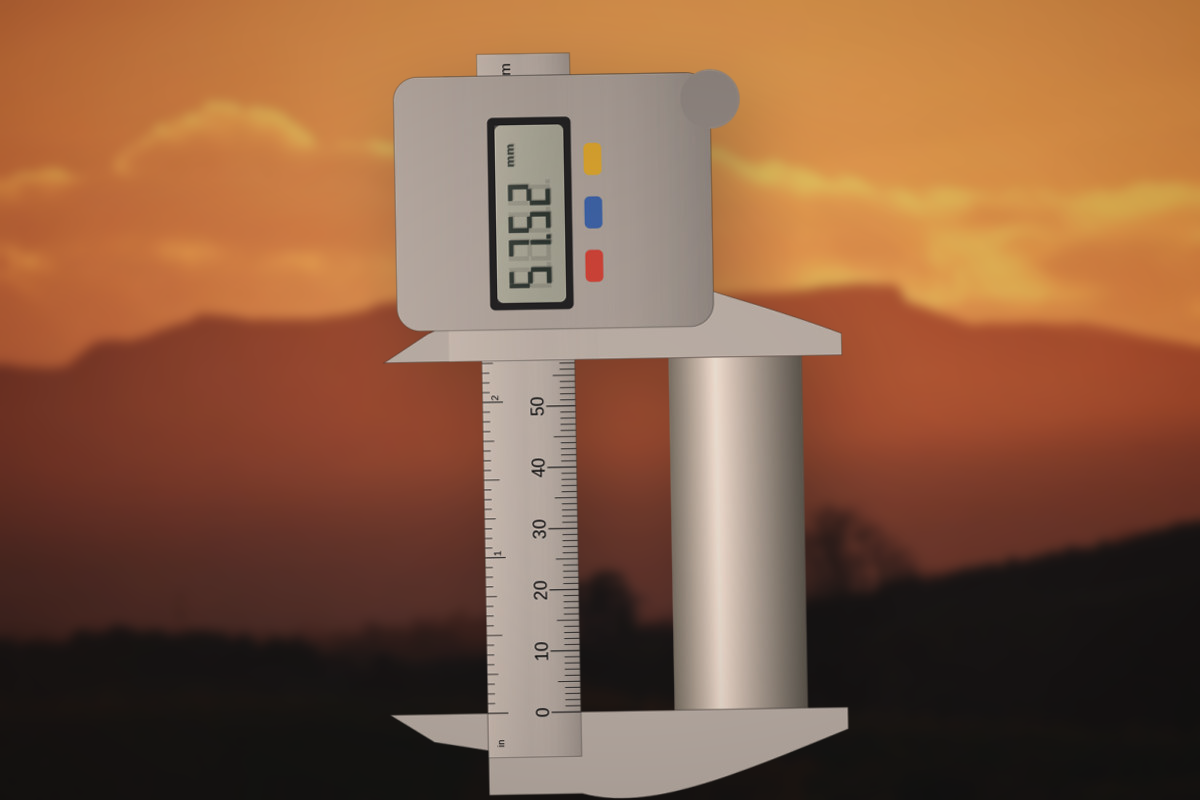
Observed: 57.52 mm
